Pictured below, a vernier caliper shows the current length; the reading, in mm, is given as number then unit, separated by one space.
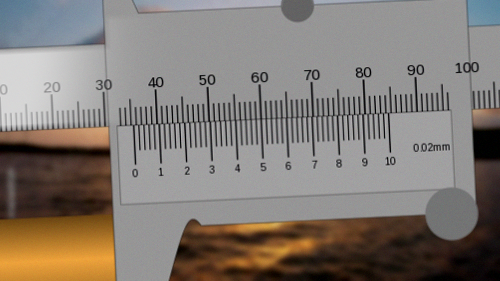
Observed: 35.5 mm
